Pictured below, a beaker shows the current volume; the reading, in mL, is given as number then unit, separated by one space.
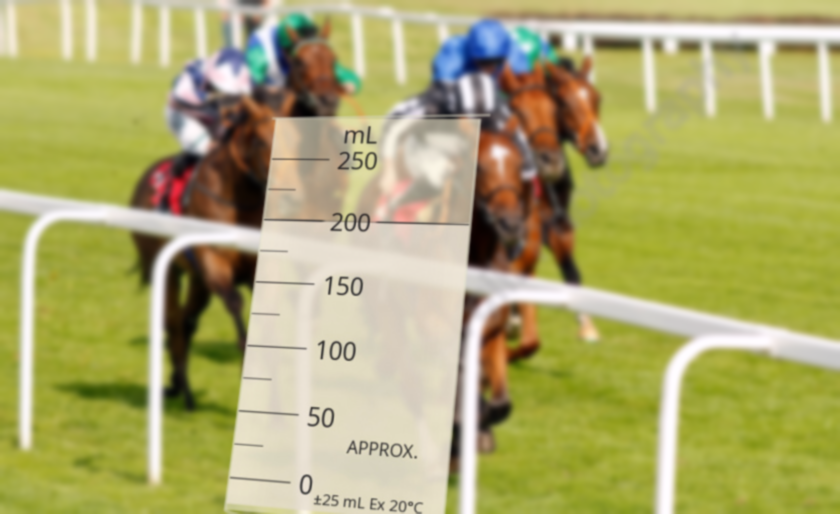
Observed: 200 mL
